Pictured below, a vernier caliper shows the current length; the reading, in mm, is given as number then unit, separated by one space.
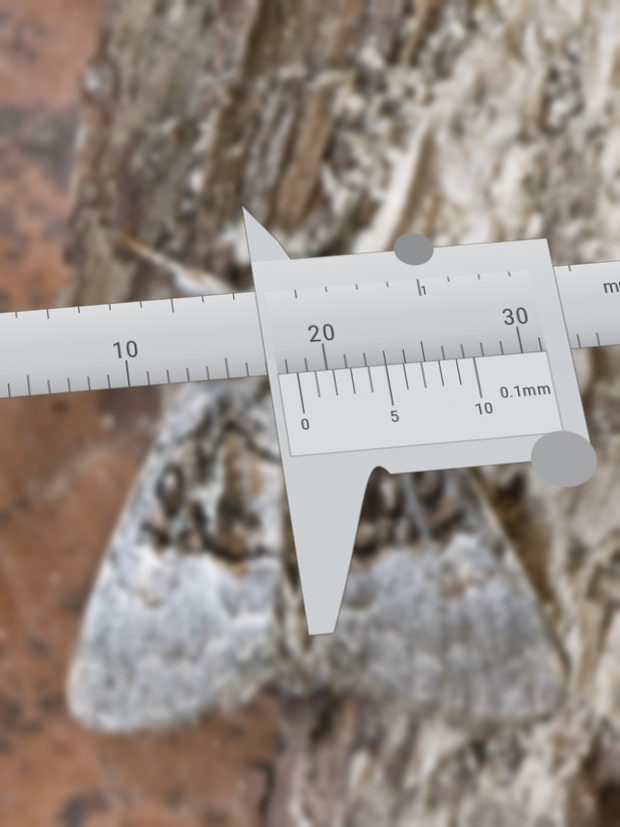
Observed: 18.5 mm
